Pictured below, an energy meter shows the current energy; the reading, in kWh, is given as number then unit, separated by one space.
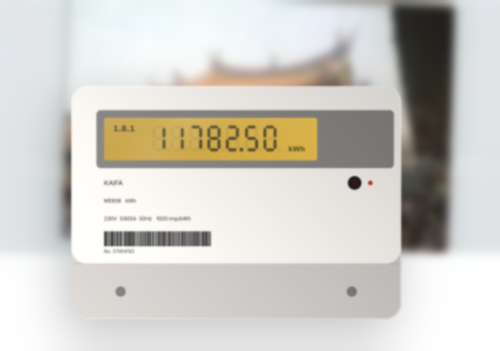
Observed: 11782.50 kWh
